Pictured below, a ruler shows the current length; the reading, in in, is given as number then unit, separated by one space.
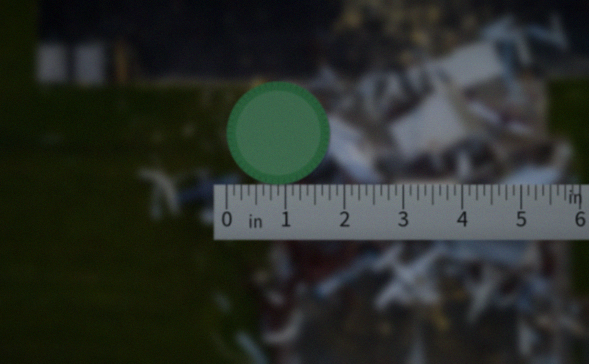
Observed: 1.75 in
